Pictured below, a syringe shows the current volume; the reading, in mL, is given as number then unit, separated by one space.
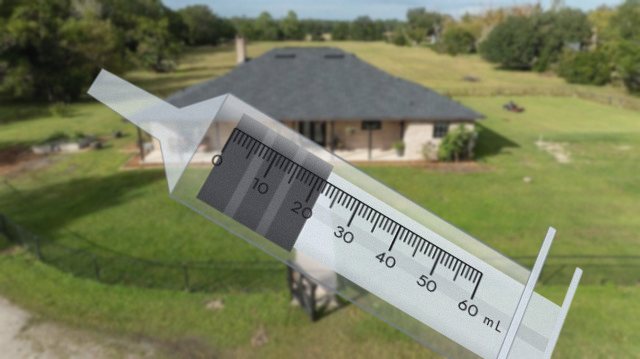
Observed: 0 mL
